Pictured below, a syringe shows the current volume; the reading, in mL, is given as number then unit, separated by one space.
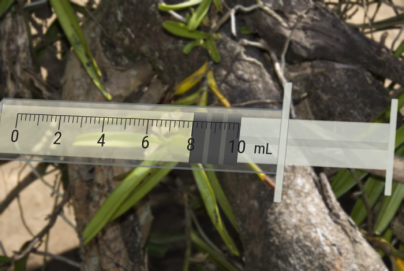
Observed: 8 mL
